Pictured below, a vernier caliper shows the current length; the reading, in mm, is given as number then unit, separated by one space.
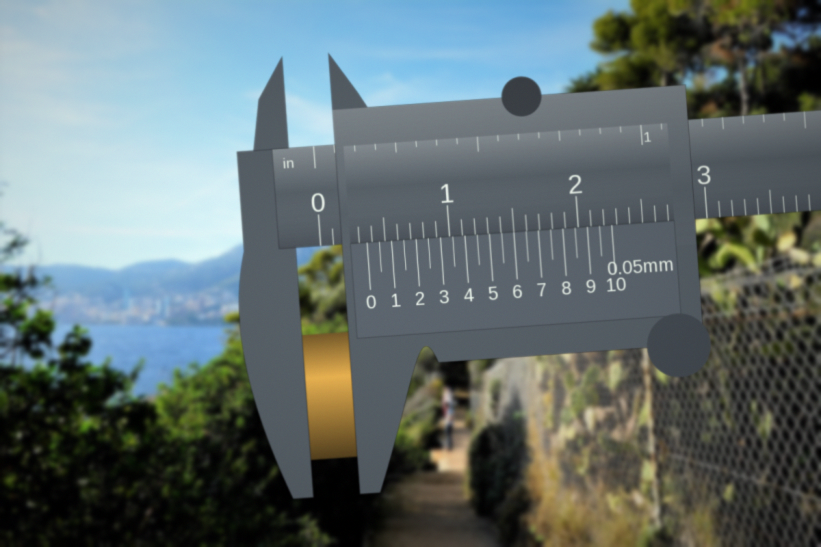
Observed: 3.6 mm
